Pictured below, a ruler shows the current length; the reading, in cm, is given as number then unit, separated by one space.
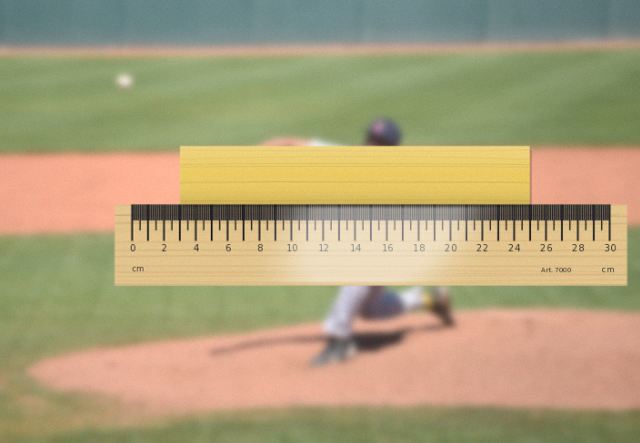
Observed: 22 cm
